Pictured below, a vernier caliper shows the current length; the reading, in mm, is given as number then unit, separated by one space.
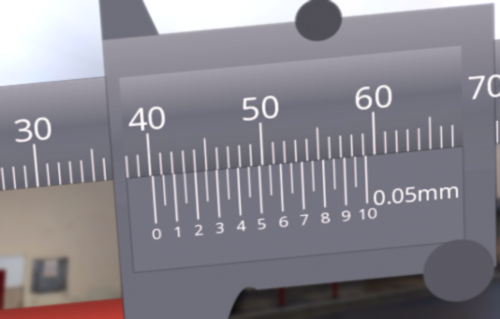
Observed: 40.2 mm
